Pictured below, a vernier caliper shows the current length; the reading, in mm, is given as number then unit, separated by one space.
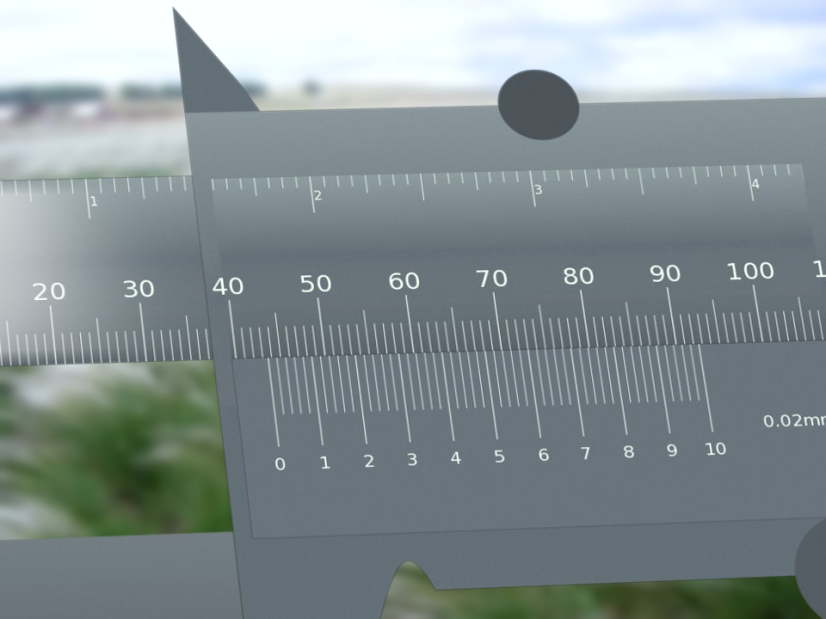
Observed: 43.6 mm
